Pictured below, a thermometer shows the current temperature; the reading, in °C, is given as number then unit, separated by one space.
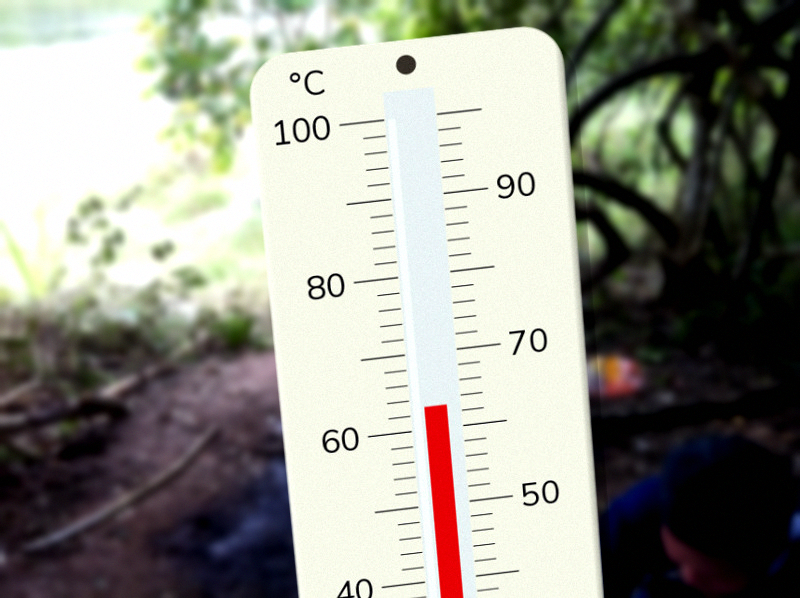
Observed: 63 °C
